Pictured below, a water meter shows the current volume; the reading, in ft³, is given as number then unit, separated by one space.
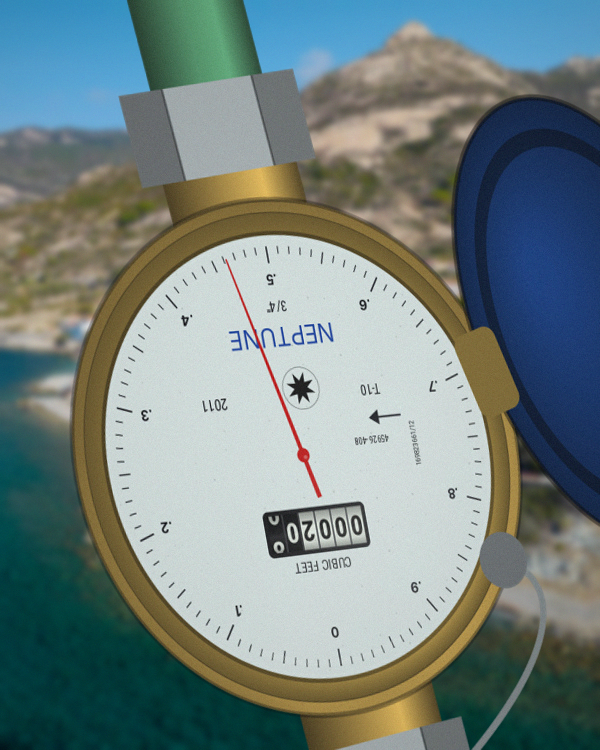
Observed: 208.46 ft³
